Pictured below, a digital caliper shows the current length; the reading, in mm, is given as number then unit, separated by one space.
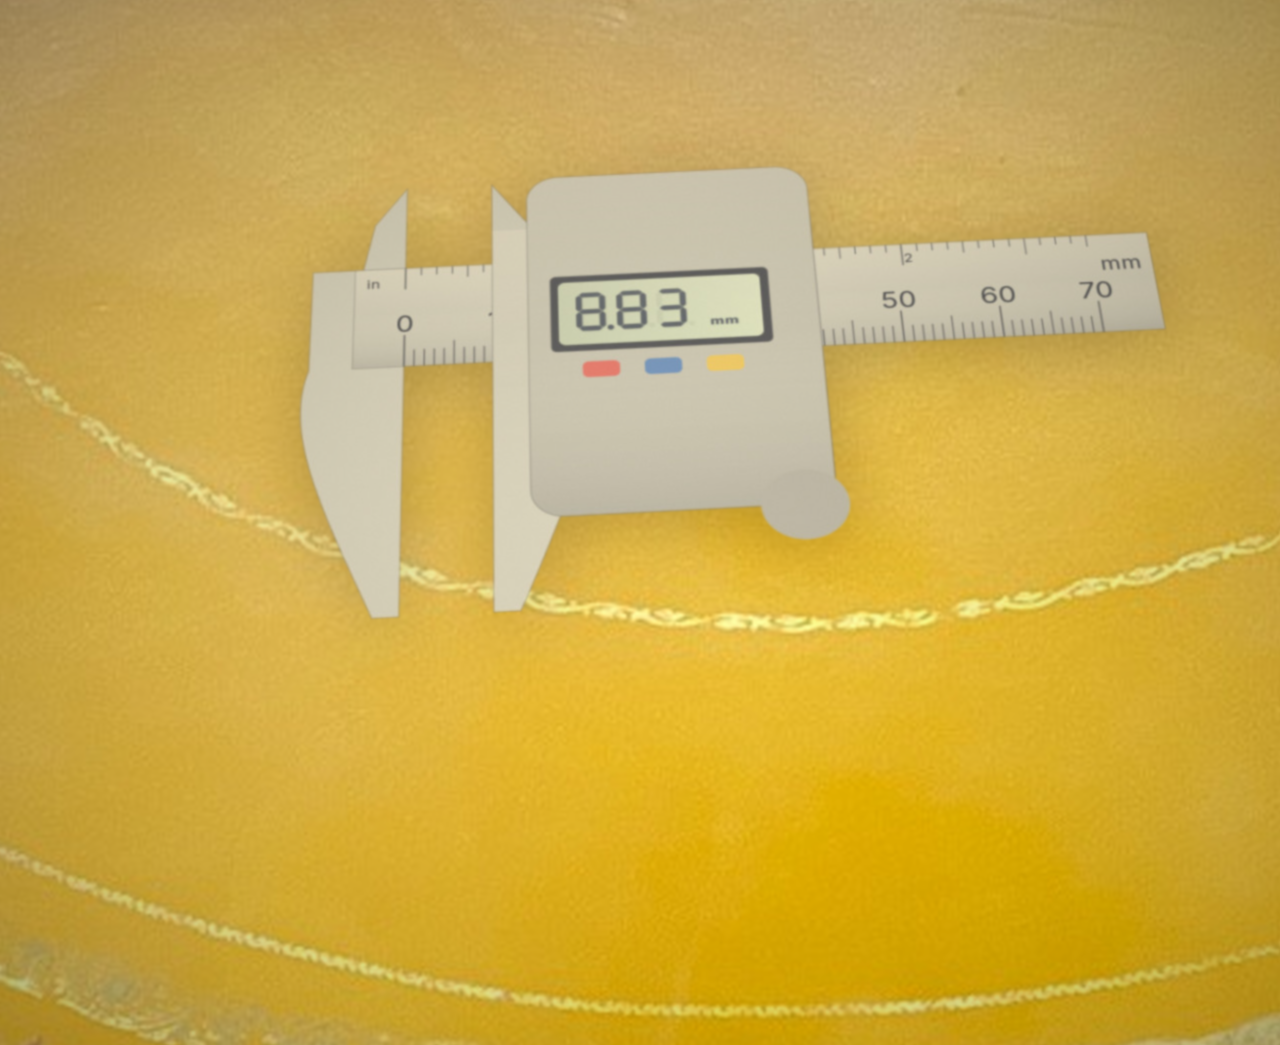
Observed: 8.83 mm
